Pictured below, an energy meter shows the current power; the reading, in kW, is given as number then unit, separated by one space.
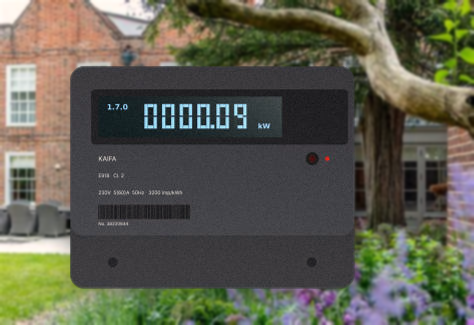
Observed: 0.09 kW
